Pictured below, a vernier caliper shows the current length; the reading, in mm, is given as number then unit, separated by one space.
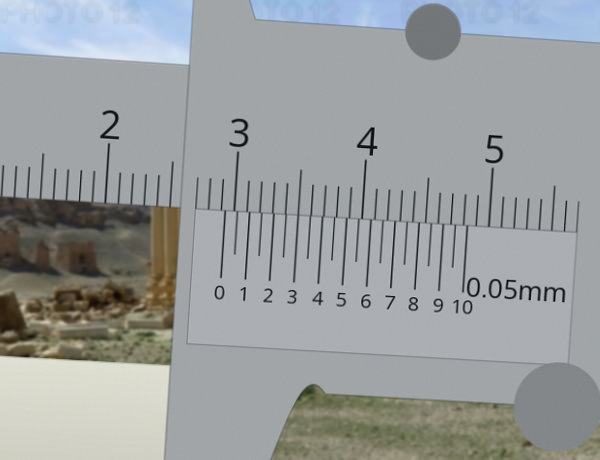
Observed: 29.3 mm
